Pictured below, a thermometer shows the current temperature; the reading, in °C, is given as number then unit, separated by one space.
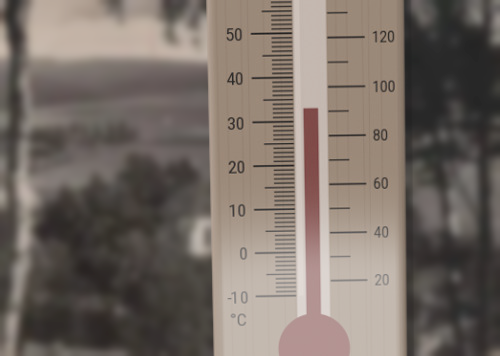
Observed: 33 °C
